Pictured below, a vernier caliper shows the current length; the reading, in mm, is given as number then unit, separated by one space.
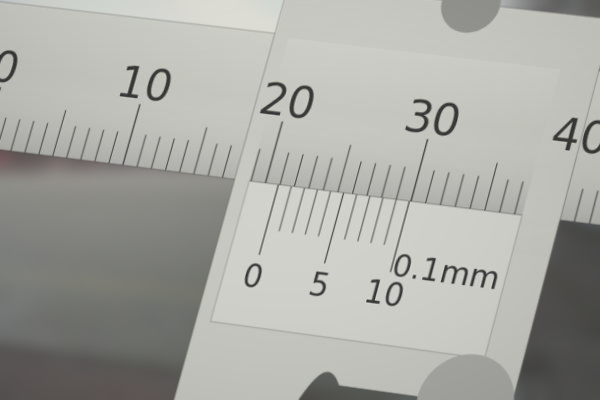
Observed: 20.9 mm
